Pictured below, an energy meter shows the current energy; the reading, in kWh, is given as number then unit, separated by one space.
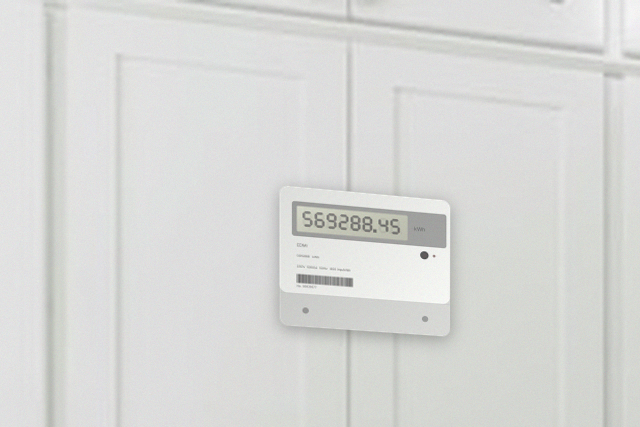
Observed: 569288.45 kWh
